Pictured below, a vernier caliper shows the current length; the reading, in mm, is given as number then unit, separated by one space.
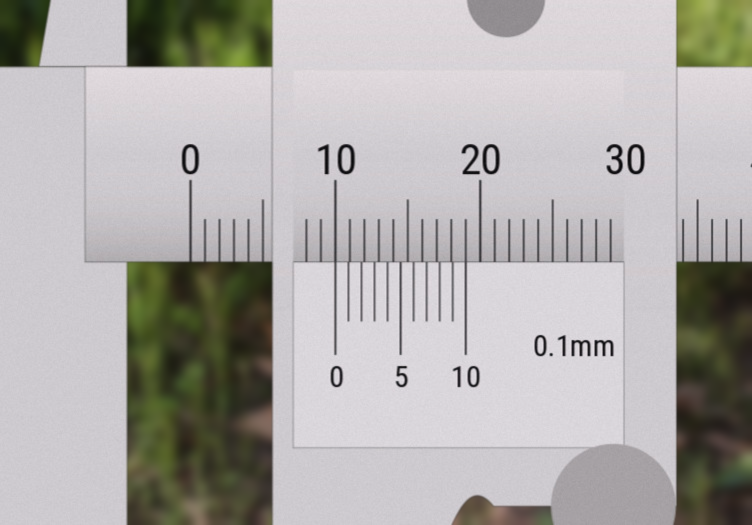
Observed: 10.0 mm
